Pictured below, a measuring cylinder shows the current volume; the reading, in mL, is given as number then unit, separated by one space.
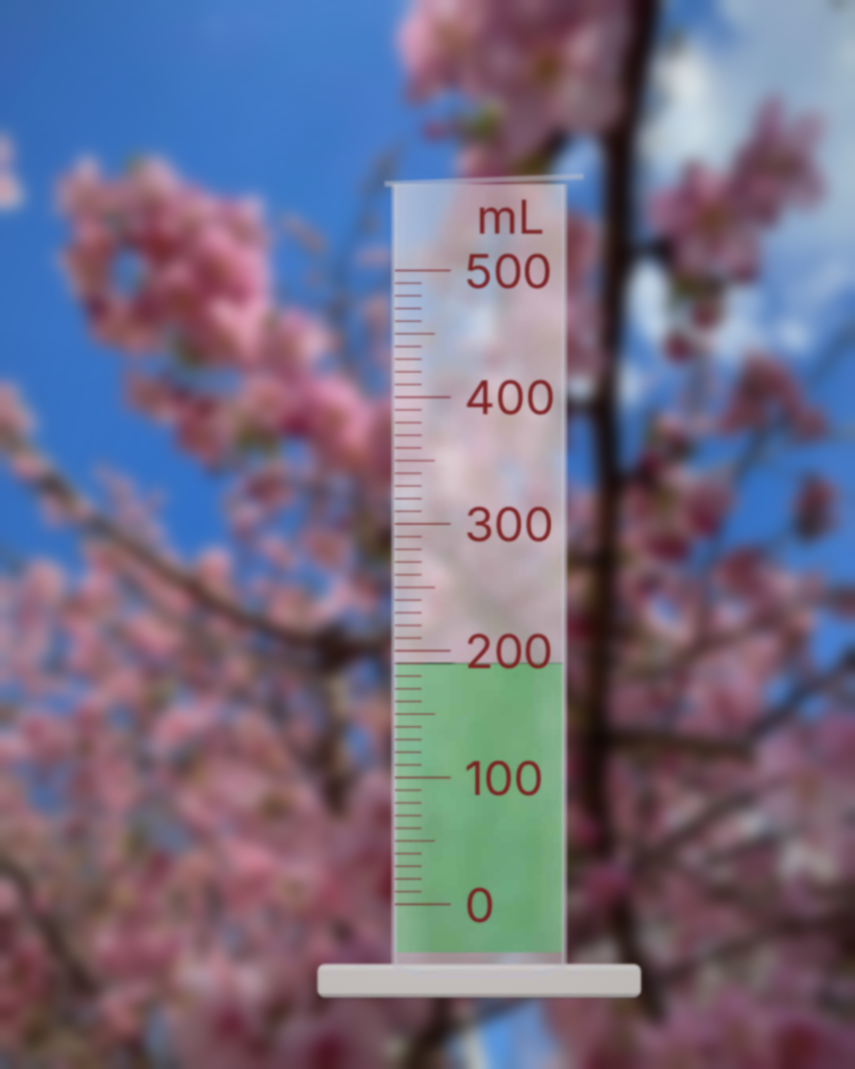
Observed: 190 mL
